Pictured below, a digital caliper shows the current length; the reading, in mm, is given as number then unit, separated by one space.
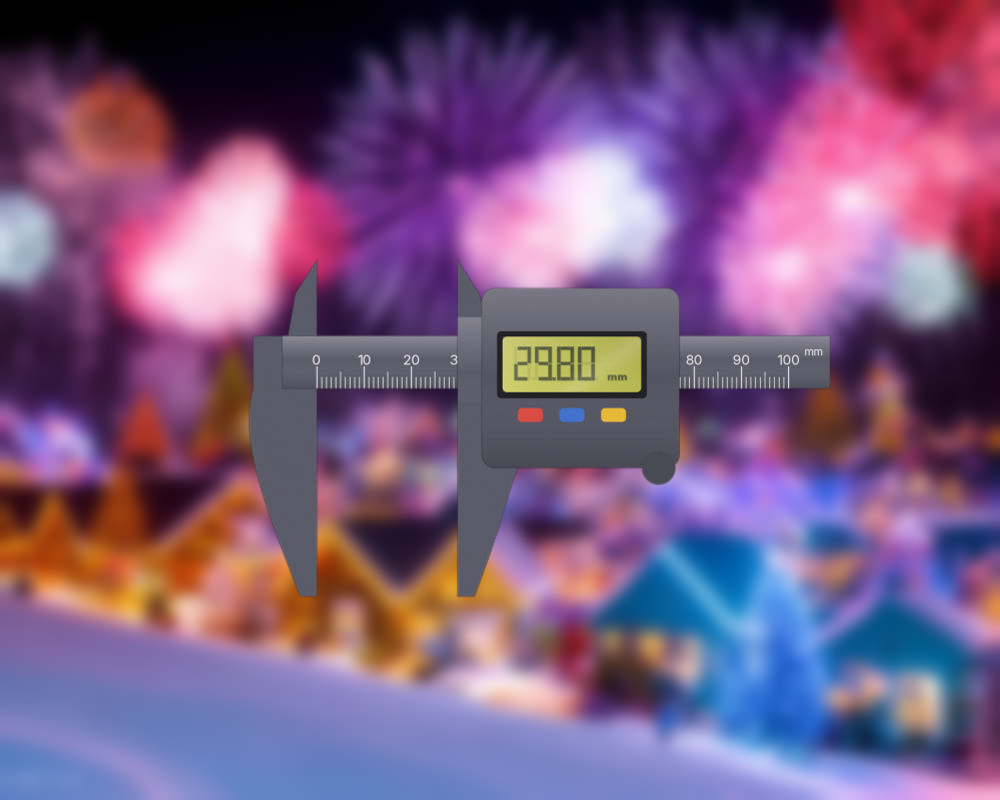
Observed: 29.80 mm
